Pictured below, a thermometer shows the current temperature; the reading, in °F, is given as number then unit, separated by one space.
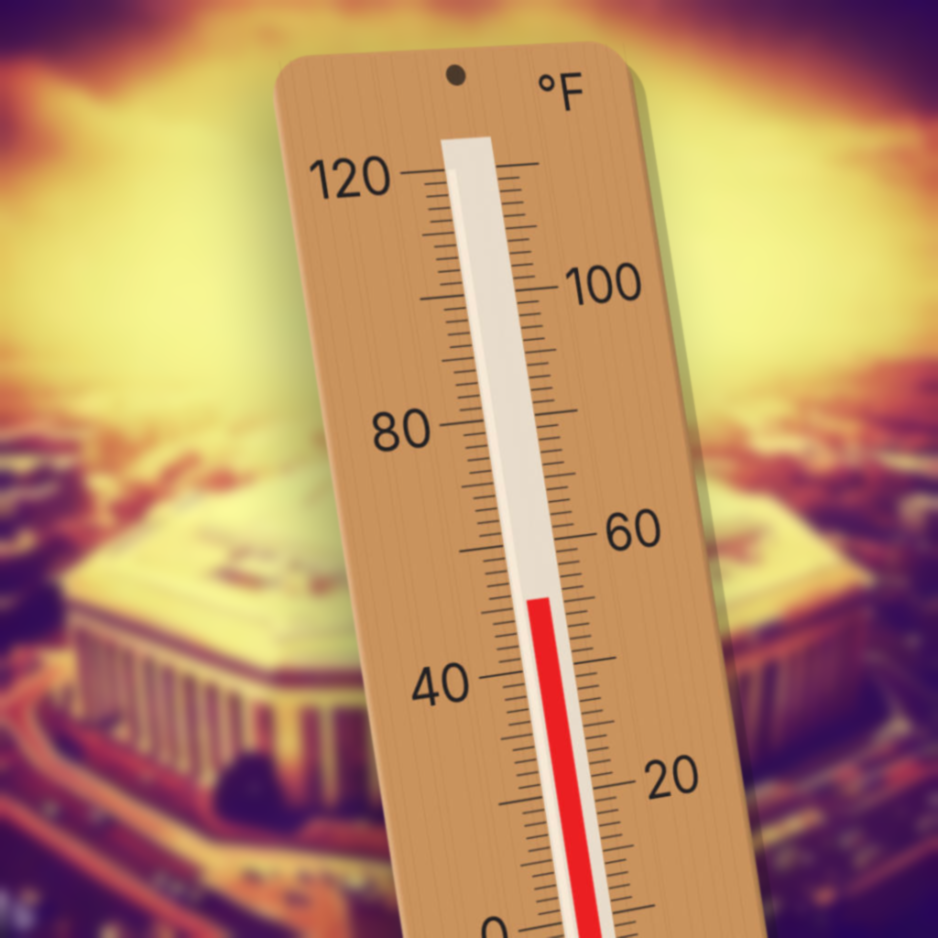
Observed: 51 °F
